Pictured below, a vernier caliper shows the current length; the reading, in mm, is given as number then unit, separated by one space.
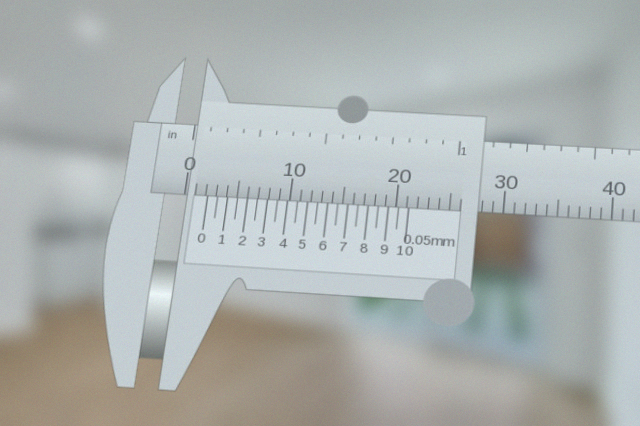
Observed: 2.2 mm
